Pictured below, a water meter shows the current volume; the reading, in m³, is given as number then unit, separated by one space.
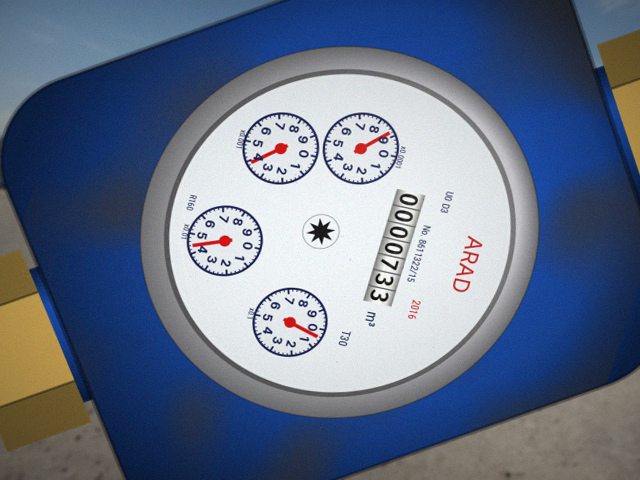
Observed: 733.0438 m³
